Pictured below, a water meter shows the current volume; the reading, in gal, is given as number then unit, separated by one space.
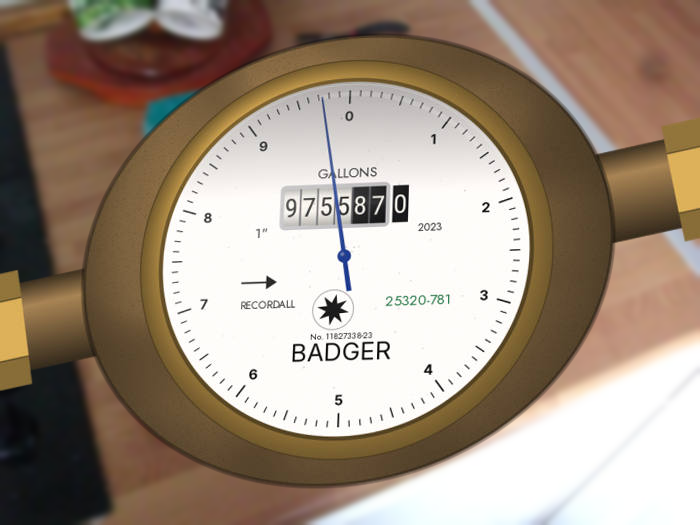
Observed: 9755869.7 gal
